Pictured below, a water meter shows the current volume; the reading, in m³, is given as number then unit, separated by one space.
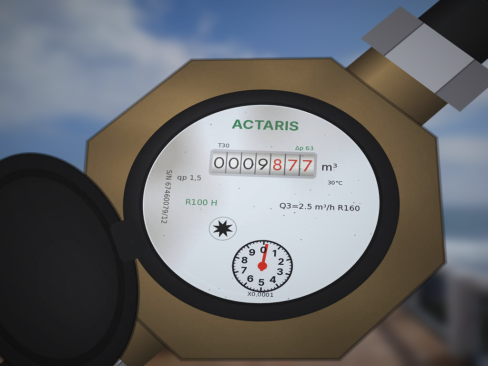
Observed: 9.8770 m³
